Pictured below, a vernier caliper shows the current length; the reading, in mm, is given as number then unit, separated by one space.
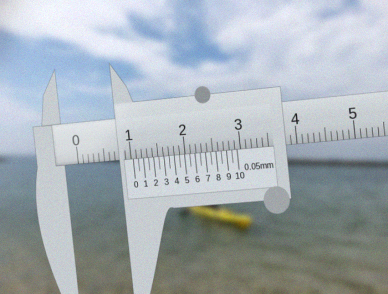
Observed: 10.4 mm
